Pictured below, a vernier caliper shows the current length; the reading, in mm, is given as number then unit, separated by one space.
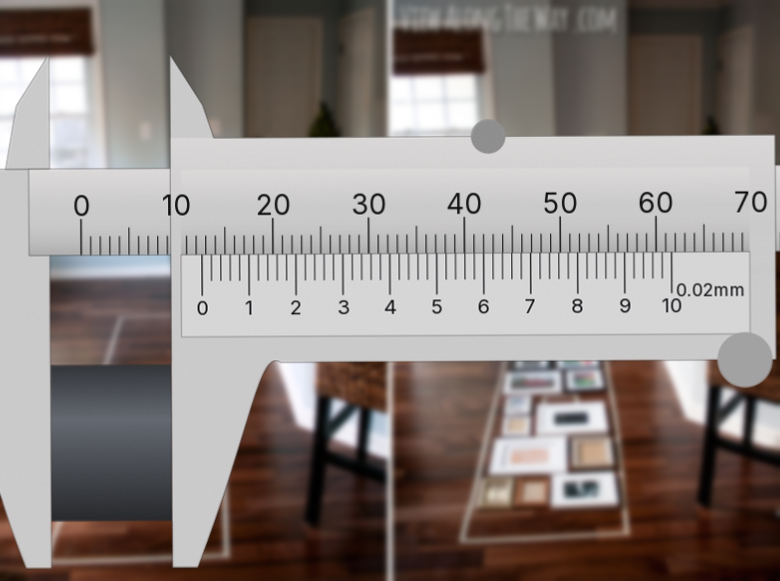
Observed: 12.6 mm
